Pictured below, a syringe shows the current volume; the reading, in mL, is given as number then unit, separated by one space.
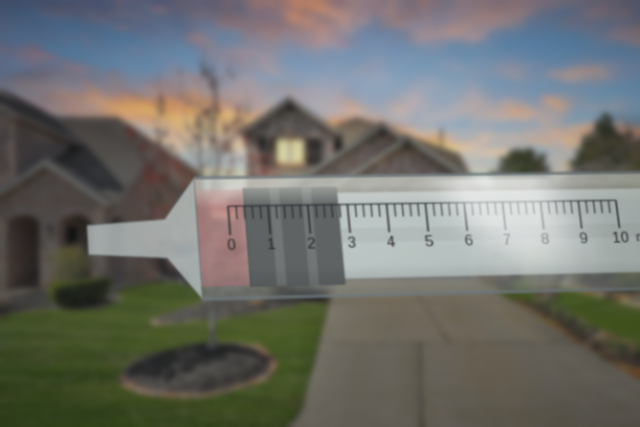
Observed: 0.4 mL
